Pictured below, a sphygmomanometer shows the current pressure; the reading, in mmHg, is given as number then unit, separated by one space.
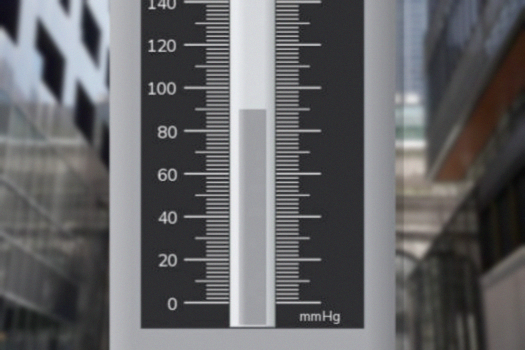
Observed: 90 mmHg
